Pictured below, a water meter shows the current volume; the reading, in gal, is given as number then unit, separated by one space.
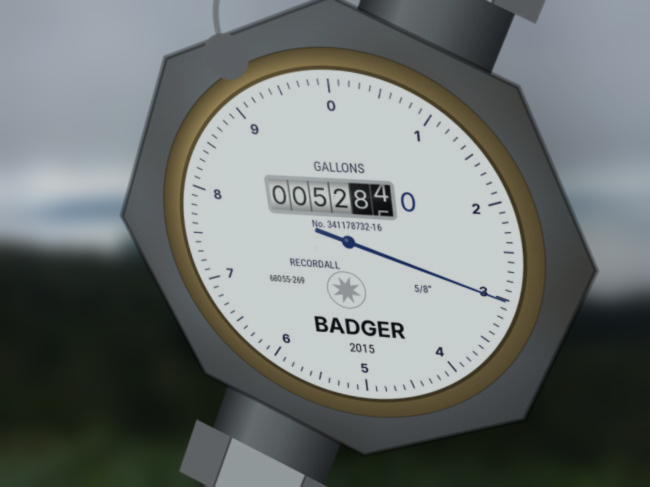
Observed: 52843.0 gal
